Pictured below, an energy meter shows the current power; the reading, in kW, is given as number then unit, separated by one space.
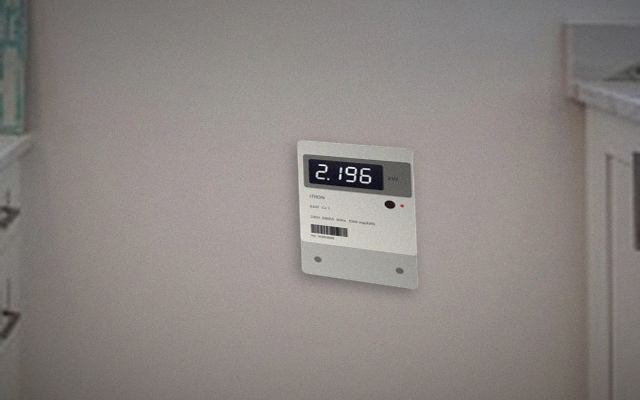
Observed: 2.196 kW
